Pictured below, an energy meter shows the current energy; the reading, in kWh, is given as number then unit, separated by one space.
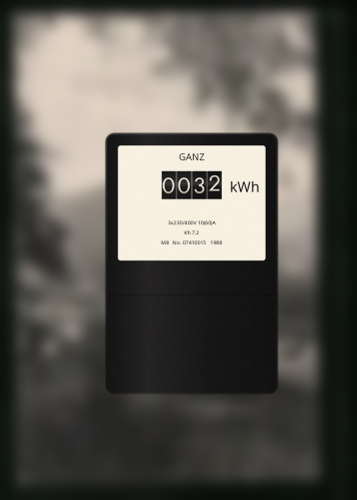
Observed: 32 kWh
